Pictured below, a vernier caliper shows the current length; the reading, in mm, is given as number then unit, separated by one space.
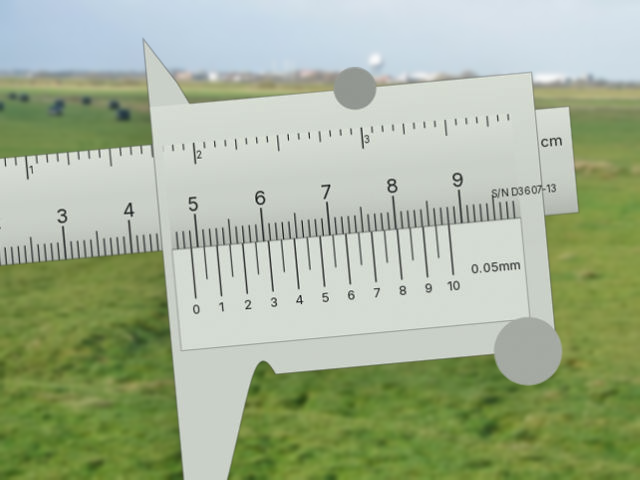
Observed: 49.0 mm
